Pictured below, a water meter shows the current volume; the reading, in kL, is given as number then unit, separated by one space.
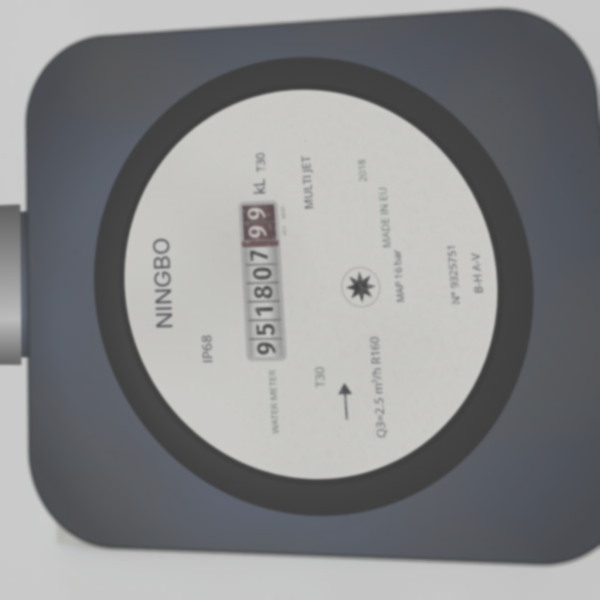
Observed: 951807.99 kL
